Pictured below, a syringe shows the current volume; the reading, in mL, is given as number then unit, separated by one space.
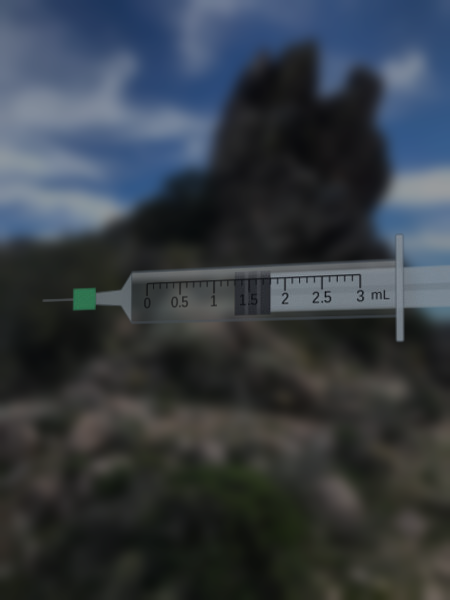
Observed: 1.3 mL
